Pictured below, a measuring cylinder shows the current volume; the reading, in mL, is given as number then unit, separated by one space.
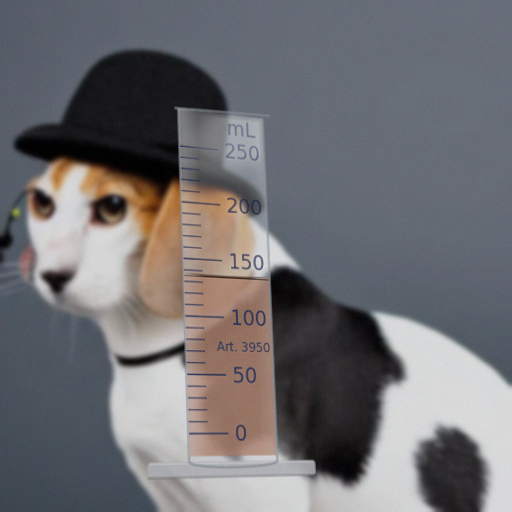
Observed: 135 mL
